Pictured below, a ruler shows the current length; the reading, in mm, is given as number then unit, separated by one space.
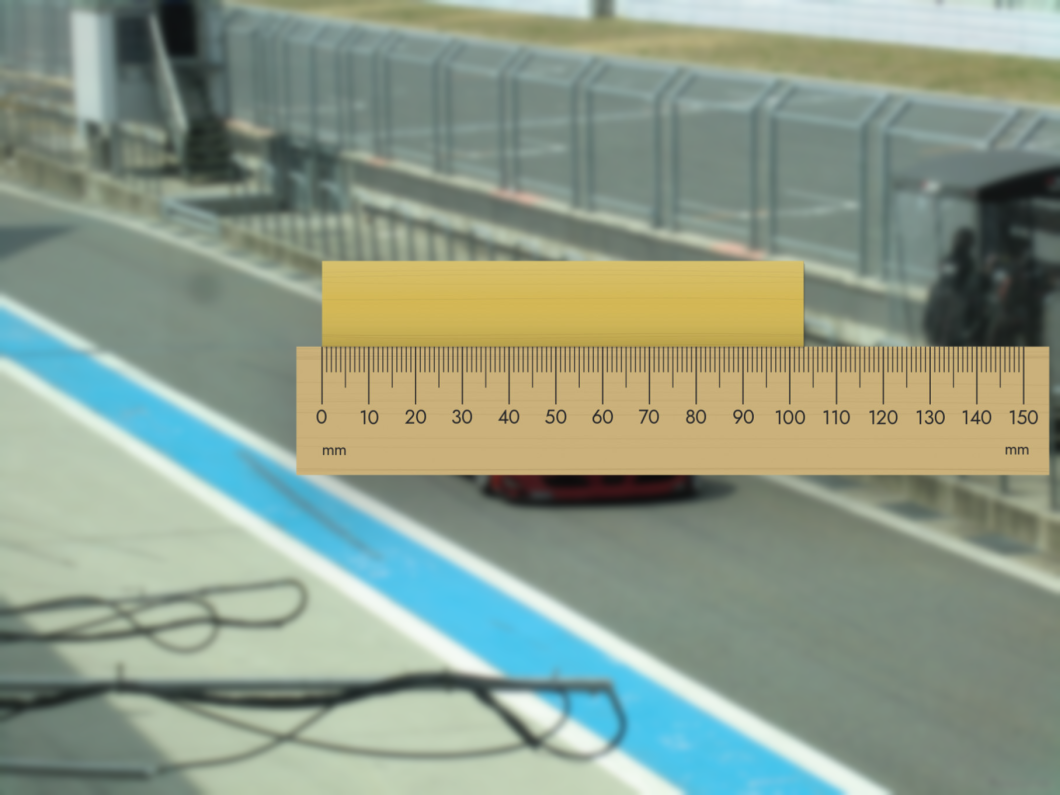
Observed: 103 mm
